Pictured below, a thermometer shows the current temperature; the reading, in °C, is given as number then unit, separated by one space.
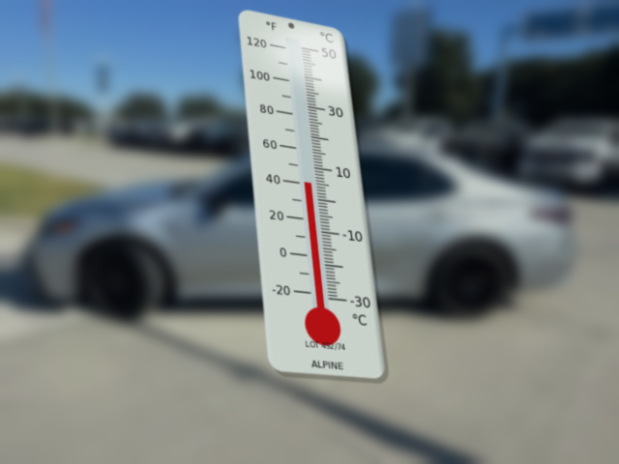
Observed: 5 °C
